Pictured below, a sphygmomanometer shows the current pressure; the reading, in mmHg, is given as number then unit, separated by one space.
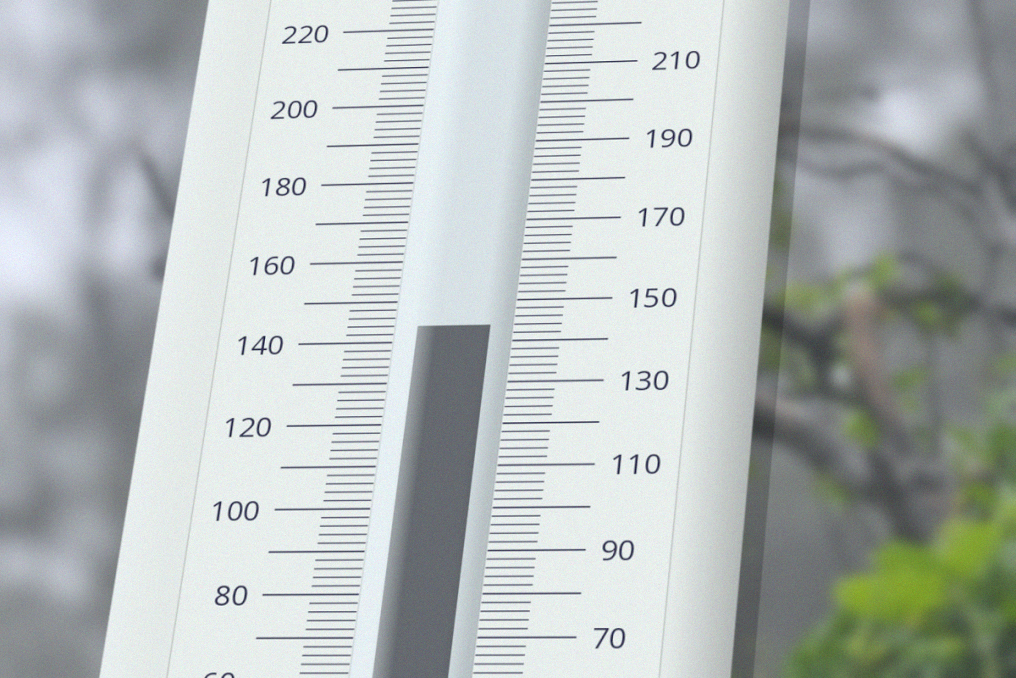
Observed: 144 mmHg
